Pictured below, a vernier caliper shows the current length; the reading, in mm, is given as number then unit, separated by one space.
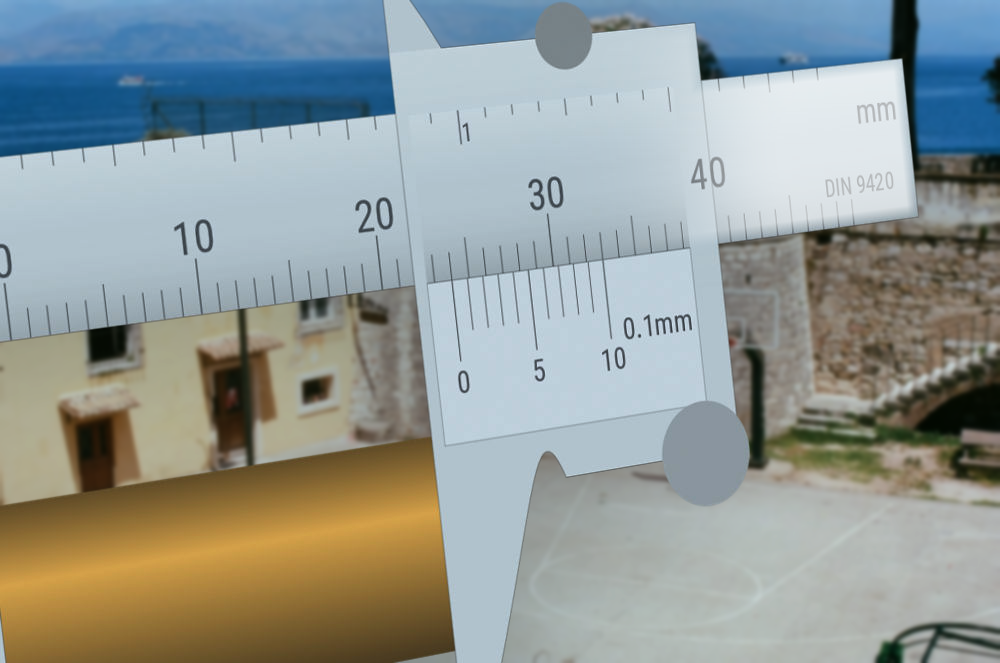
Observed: 24.0 mm
